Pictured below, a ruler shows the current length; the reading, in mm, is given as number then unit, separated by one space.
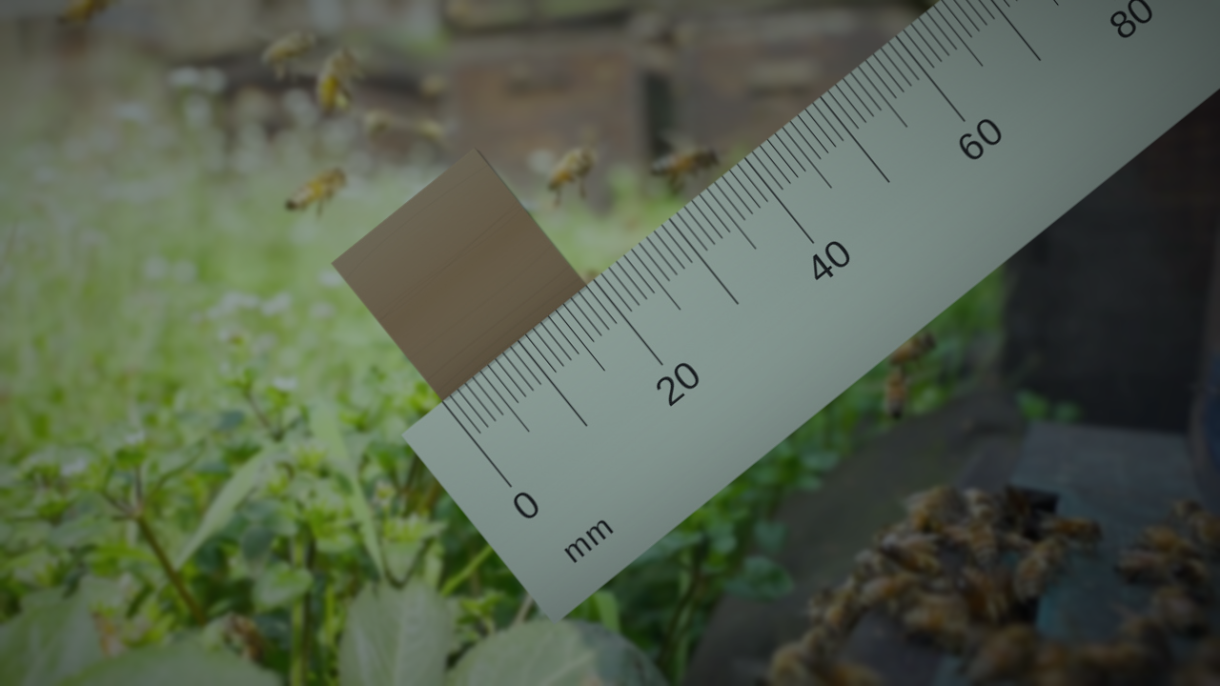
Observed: 19 mm
